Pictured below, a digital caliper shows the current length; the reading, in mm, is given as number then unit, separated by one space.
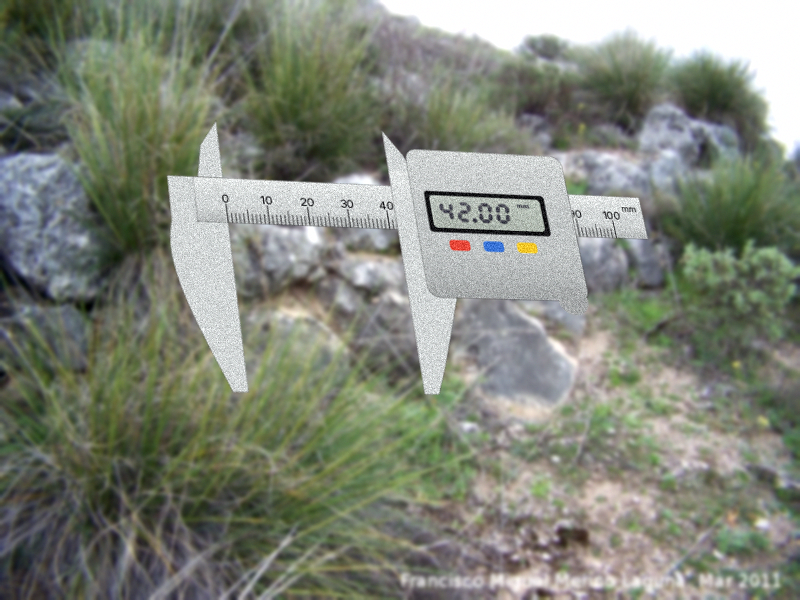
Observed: 42.00 mm
